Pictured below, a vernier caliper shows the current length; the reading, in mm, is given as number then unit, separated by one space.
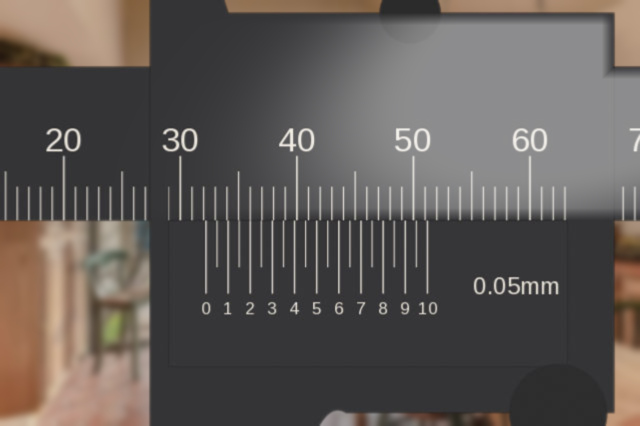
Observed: 32.2 mm
